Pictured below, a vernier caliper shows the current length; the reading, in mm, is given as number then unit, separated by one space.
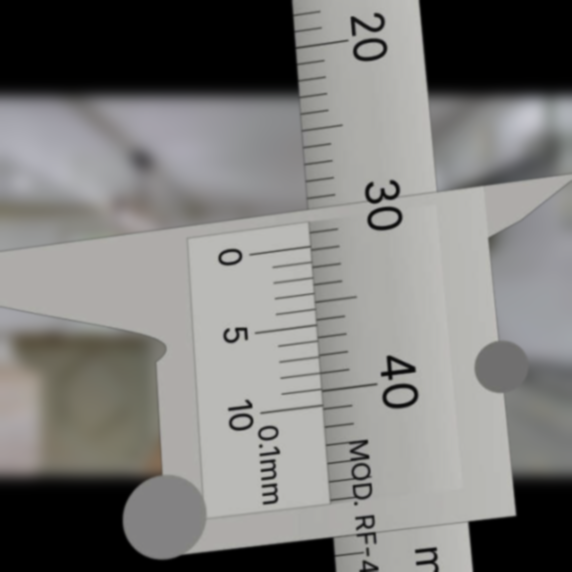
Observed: 31.8 mm
